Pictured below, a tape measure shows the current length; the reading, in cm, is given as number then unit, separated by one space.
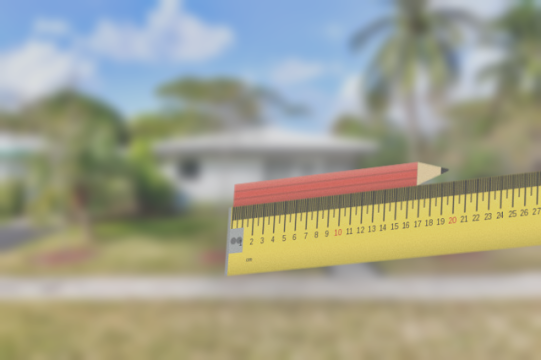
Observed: 19.5 cm
